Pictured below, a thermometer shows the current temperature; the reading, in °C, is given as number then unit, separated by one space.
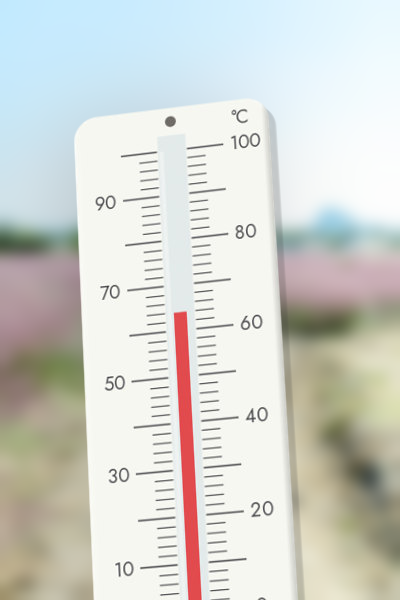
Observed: 64 °C
